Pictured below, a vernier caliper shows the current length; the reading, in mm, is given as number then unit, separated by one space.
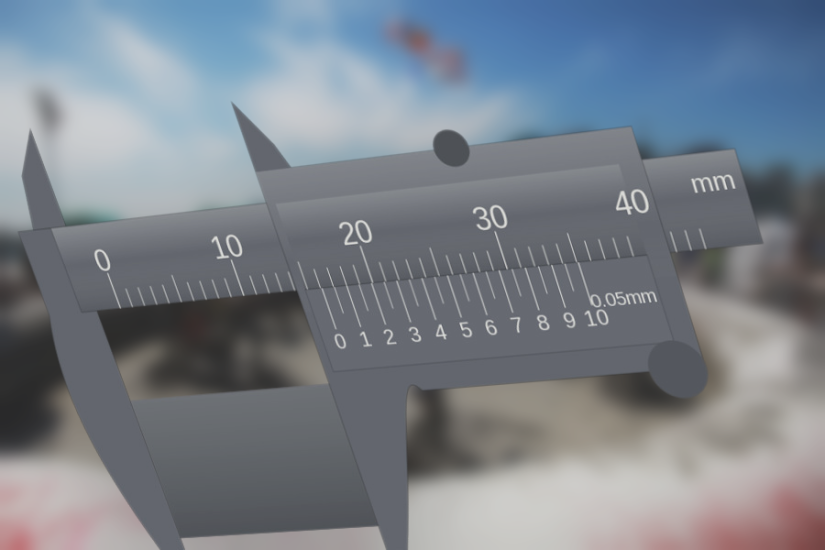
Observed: 16.1 mm
